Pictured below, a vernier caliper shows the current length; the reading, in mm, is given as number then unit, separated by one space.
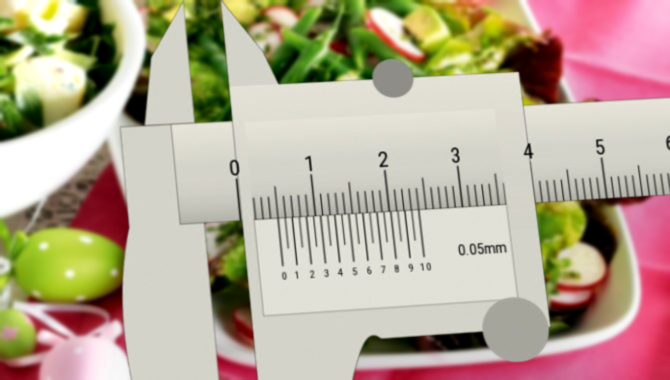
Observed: 5.0 mm
